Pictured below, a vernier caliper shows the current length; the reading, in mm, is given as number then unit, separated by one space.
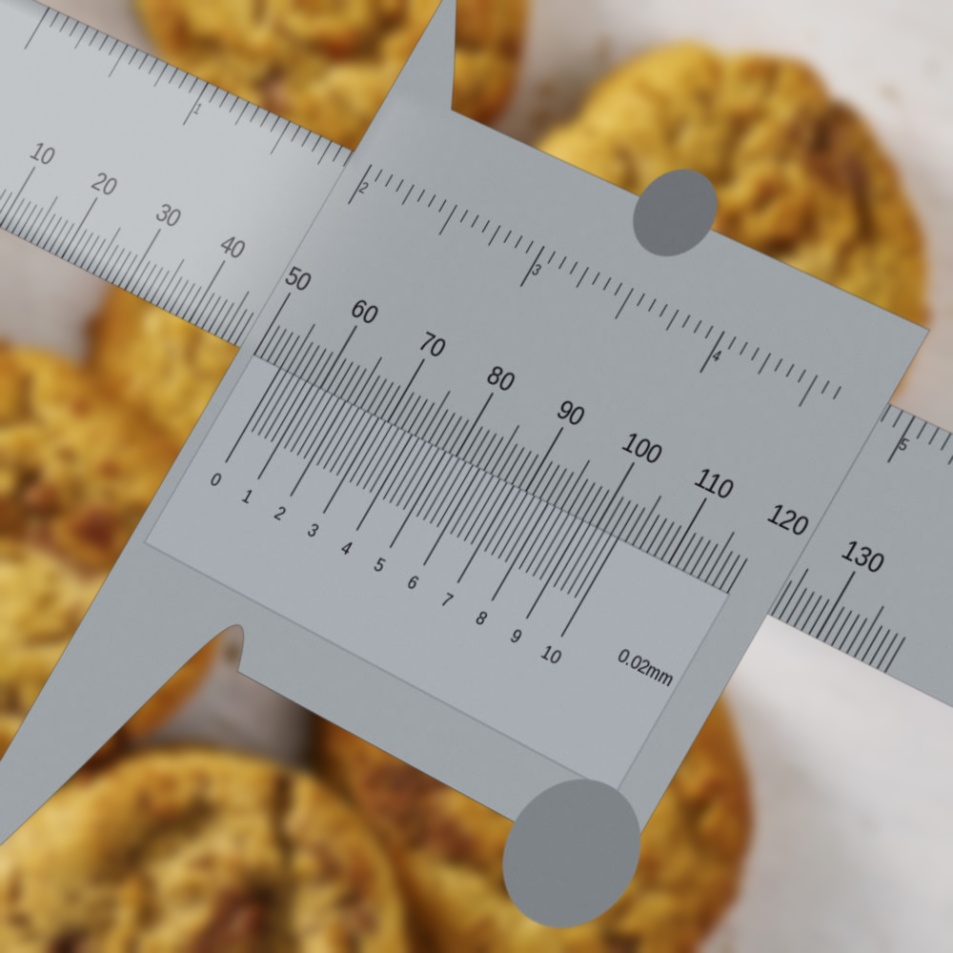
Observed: 54.0 mm
